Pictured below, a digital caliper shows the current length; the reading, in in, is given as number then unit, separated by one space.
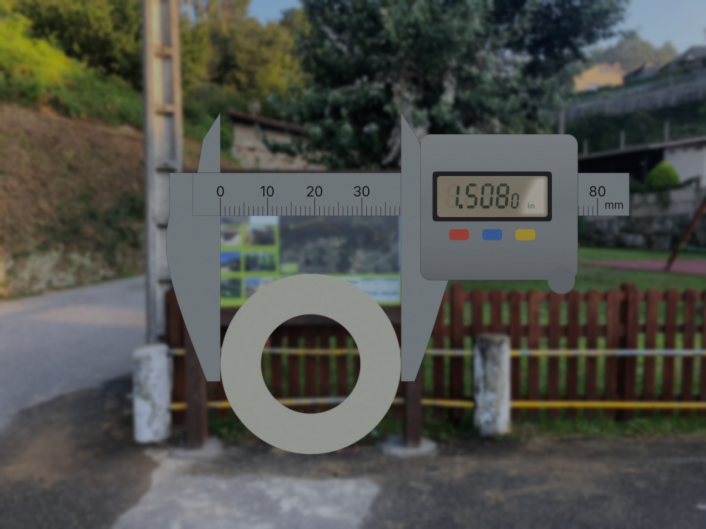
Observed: 1.5080 in
